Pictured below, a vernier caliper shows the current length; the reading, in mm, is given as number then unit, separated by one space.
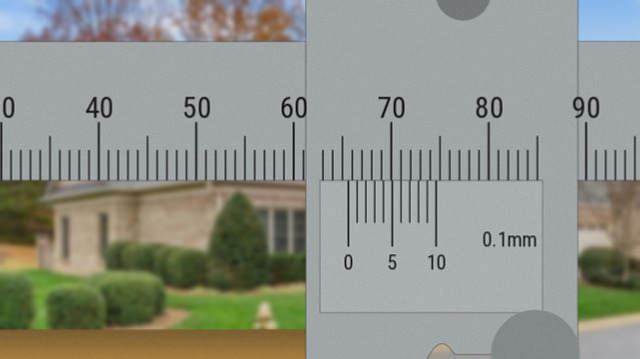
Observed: 65.6 mm
